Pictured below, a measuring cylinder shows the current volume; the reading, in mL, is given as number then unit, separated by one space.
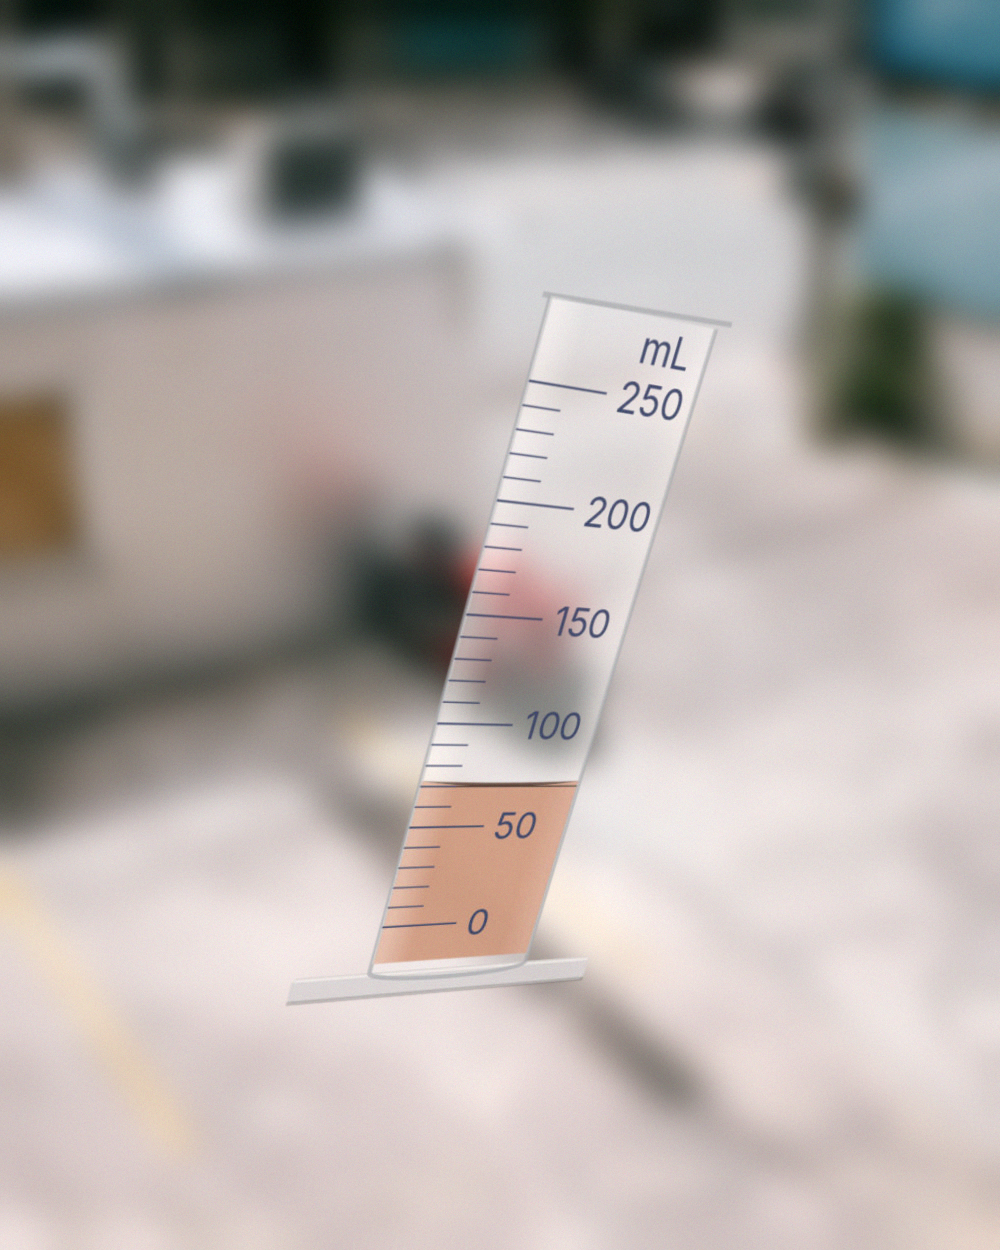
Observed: 70 mL
